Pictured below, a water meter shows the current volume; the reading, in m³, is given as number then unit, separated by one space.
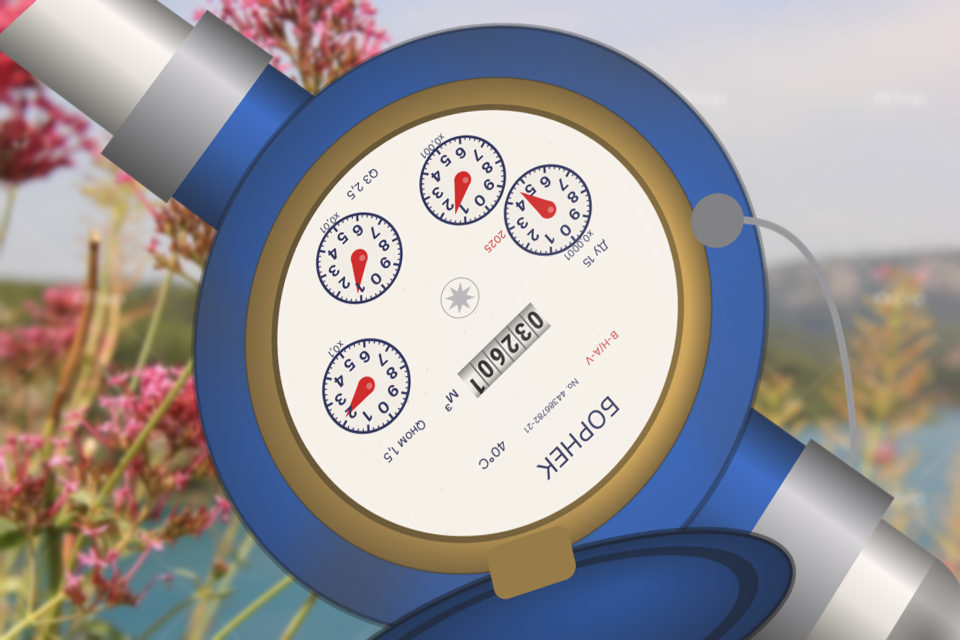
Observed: 32601.2114 m³
